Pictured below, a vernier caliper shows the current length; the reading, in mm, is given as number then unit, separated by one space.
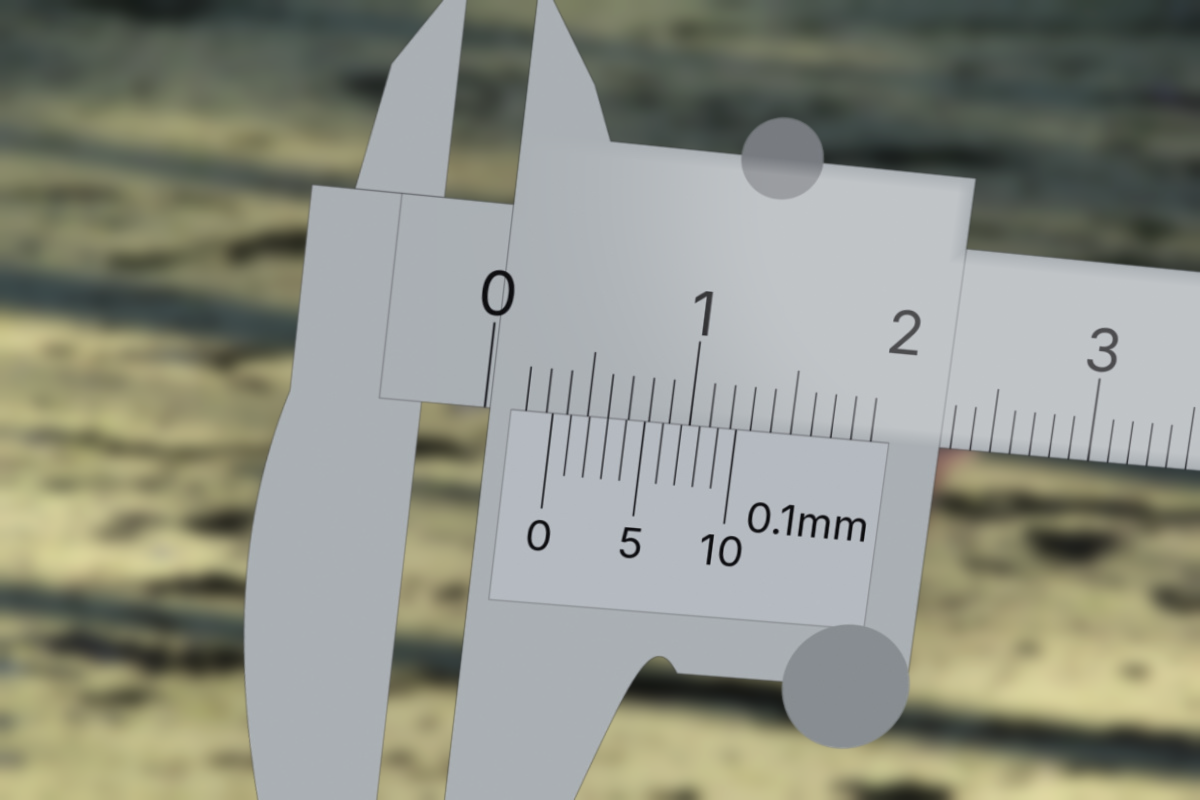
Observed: 3.3 mm
